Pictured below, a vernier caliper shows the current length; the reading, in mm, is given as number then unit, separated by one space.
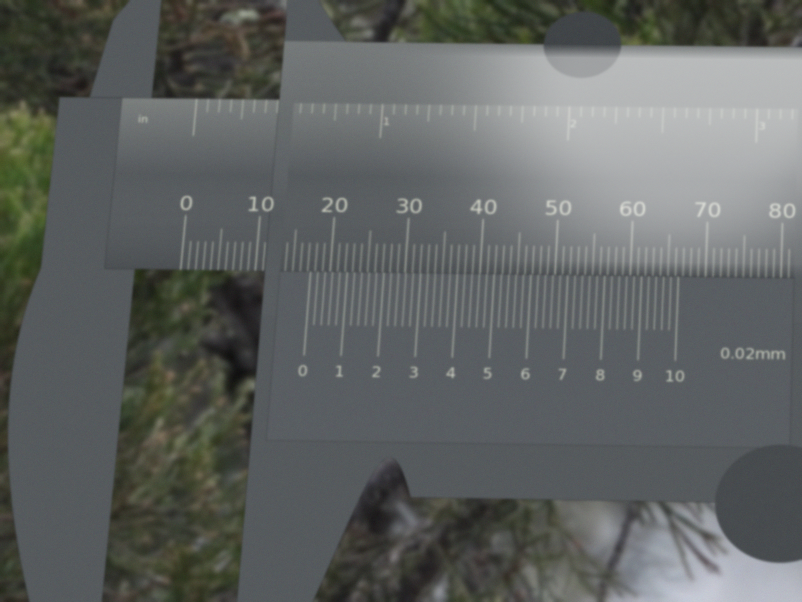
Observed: 17.4 mm
